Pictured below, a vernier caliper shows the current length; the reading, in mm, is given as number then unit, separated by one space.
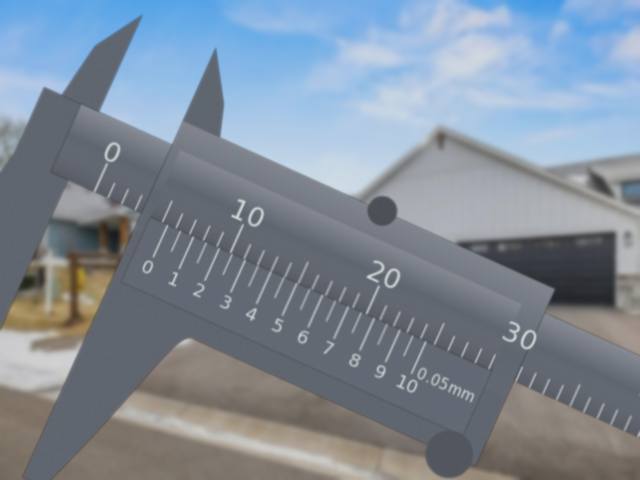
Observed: 5.4 mm
